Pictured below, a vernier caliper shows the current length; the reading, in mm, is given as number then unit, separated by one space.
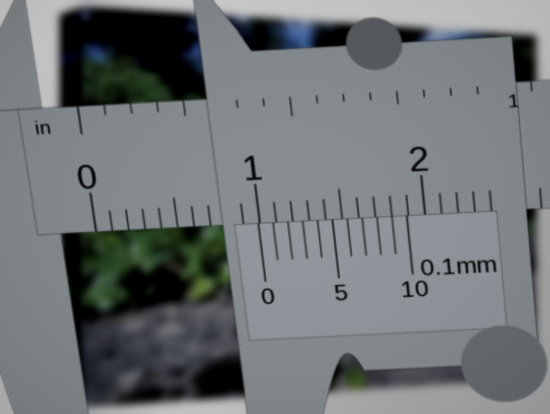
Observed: 9.9 mm
